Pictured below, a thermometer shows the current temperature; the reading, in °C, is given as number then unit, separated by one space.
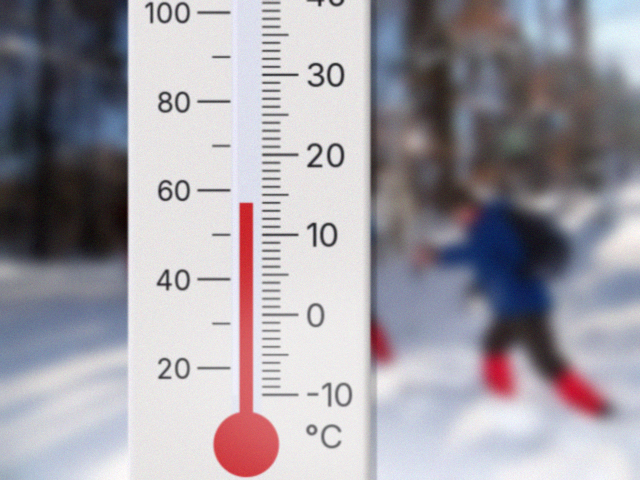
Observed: 14 °C
